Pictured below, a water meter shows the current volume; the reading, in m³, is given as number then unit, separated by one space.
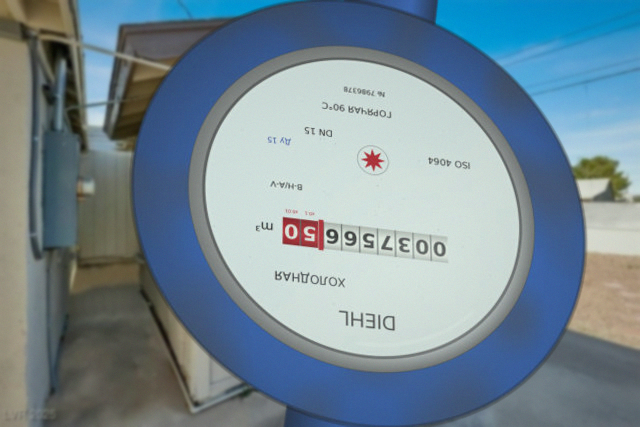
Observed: 37566.50 m³
